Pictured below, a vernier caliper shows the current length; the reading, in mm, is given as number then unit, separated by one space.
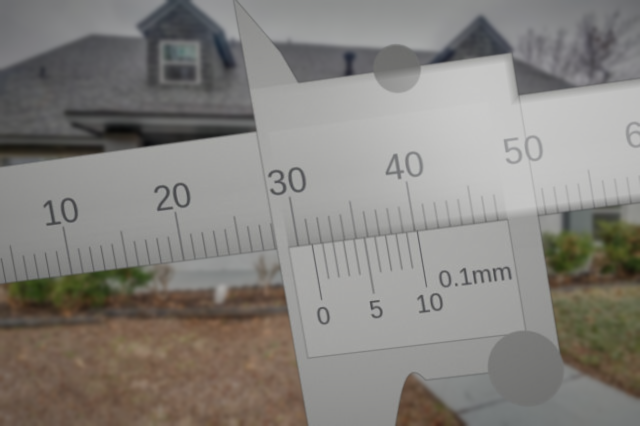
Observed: 31.2 mm
